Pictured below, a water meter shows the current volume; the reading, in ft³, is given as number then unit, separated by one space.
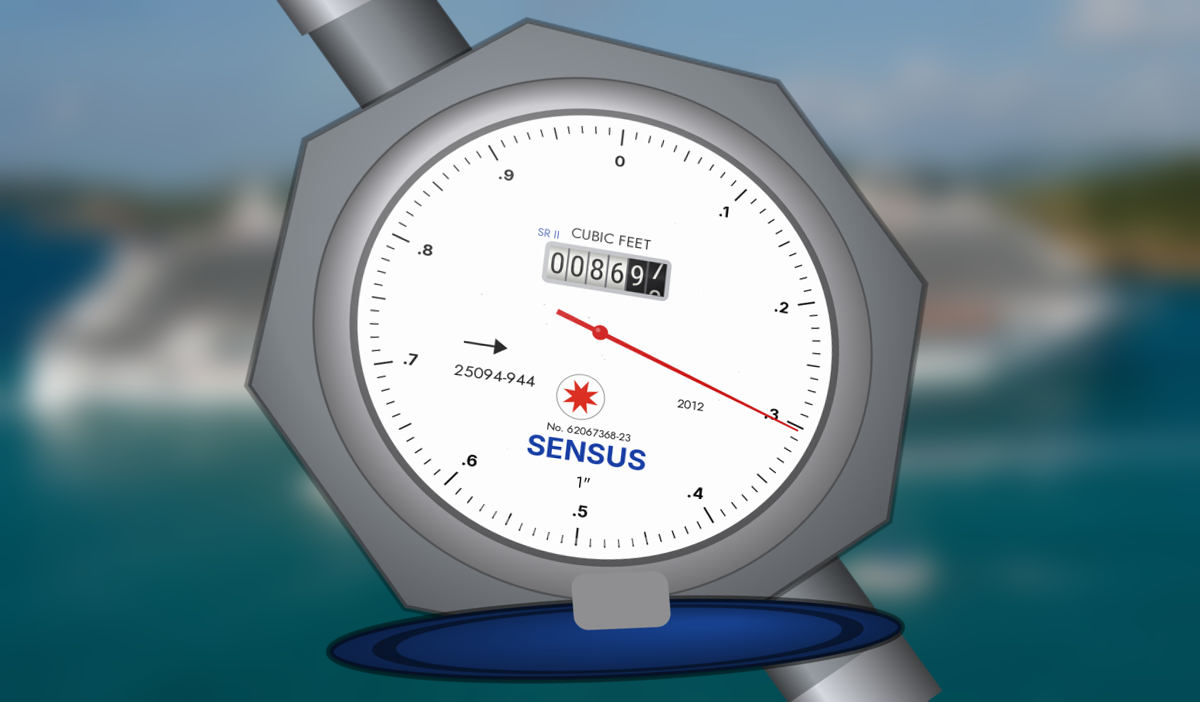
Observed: 8697.30 ft³
